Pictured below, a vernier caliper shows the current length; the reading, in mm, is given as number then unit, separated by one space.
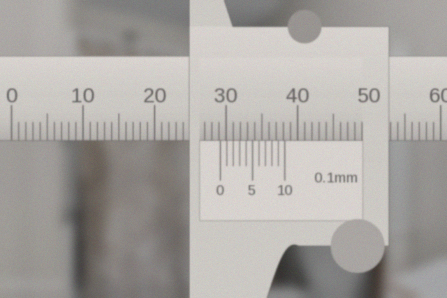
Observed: 29.2 mm
